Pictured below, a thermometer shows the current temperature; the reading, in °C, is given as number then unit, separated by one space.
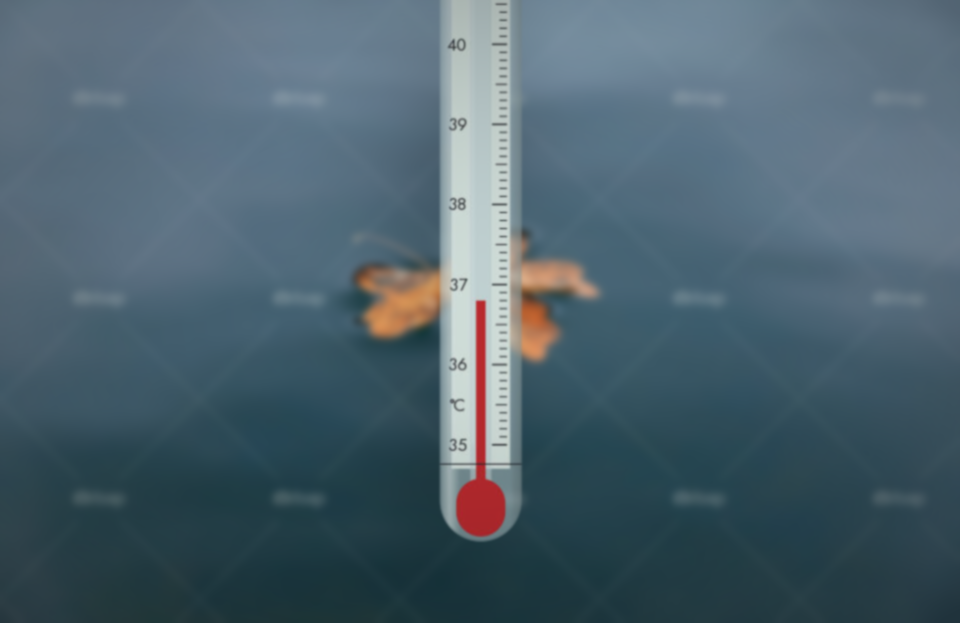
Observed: 36.8 °C
